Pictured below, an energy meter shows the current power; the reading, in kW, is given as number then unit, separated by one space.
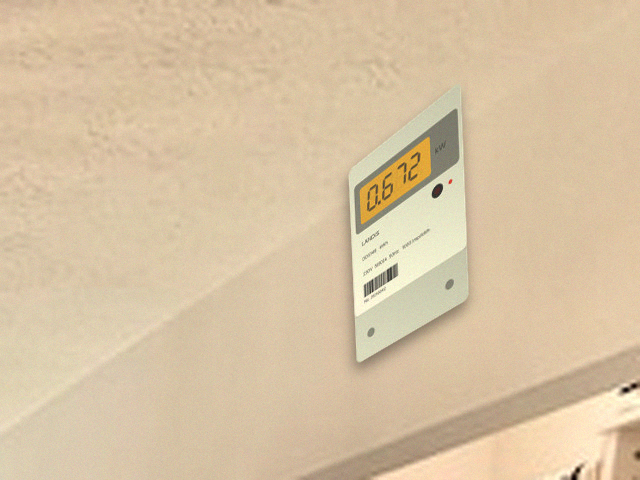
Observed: 0.672 kW
